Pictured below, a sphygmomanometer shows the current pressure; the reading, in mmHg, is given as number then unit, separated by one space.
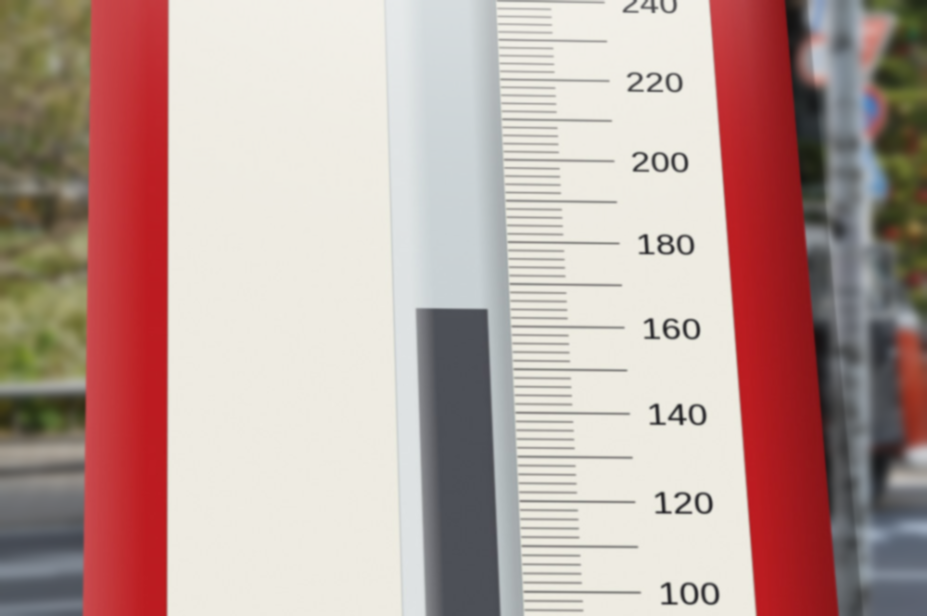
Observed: 164 mmHg
